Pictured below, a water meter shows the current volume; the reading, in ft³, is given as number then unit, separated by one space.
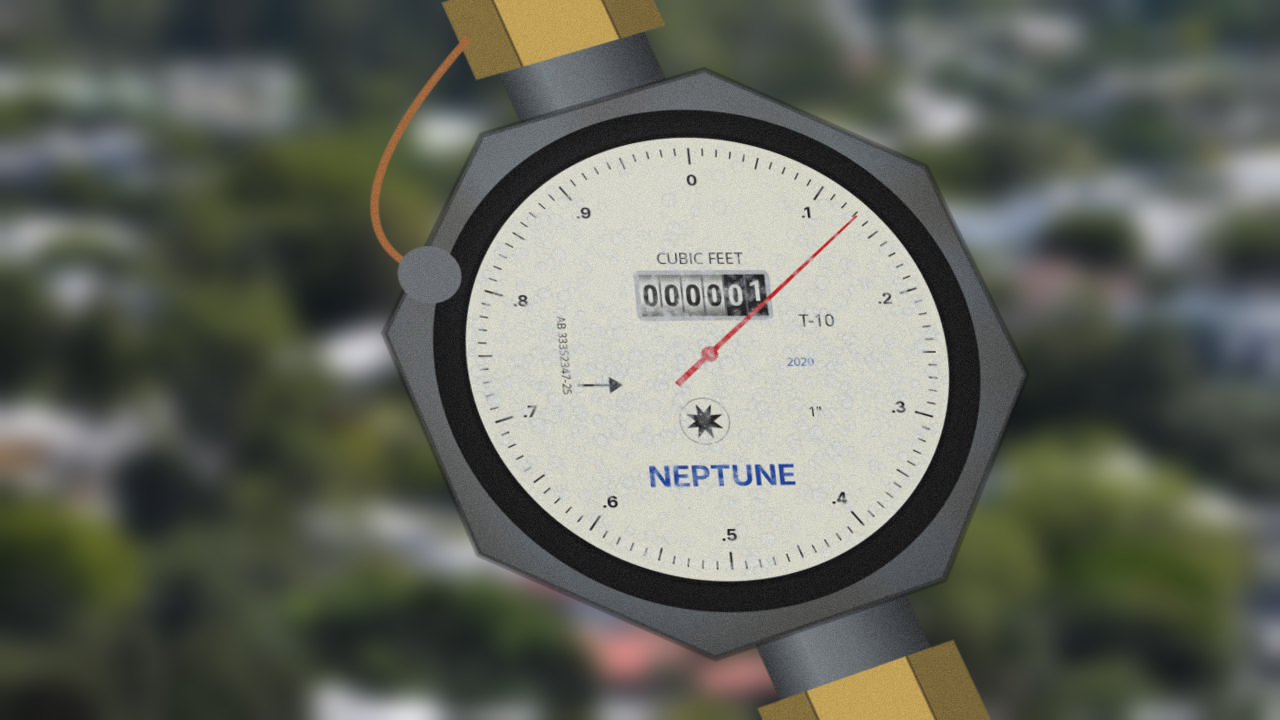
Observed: 1.13 ft³
